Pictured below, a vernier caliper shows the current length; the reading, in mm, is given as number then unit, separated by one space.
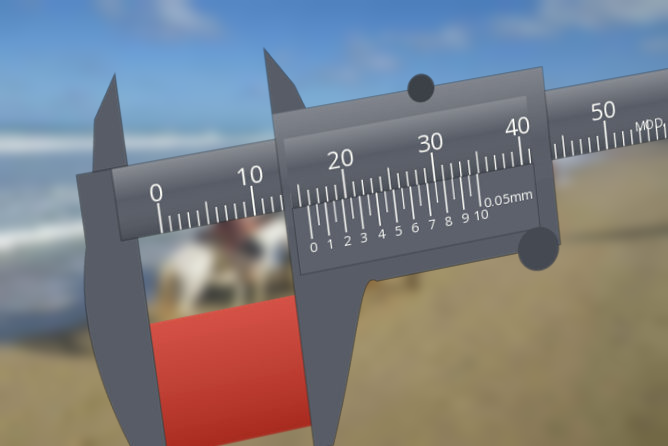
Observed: 15.8 mm
